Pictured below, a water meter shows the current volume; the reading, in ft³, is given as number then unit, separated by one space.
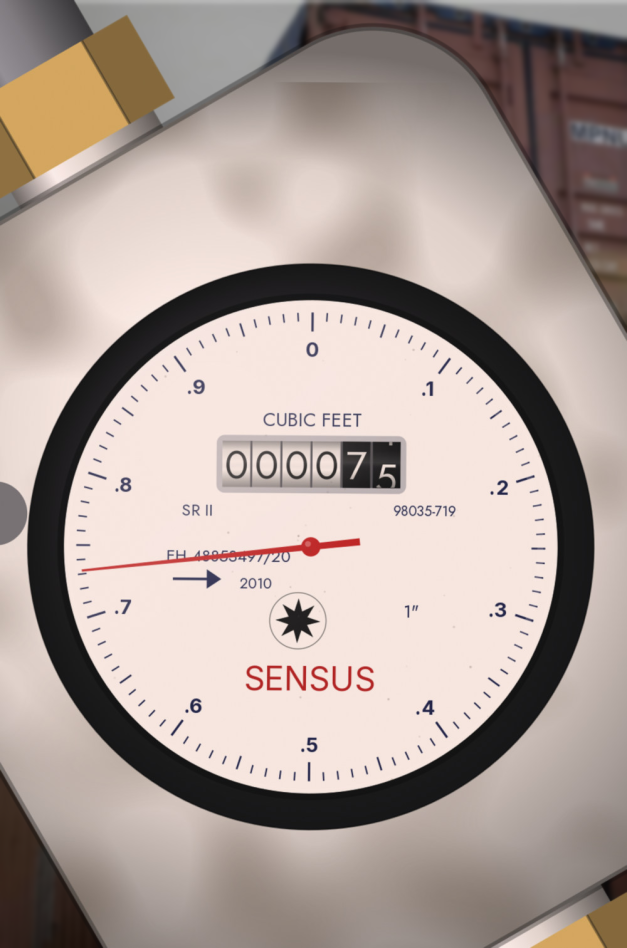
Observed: 74.73 ft³
